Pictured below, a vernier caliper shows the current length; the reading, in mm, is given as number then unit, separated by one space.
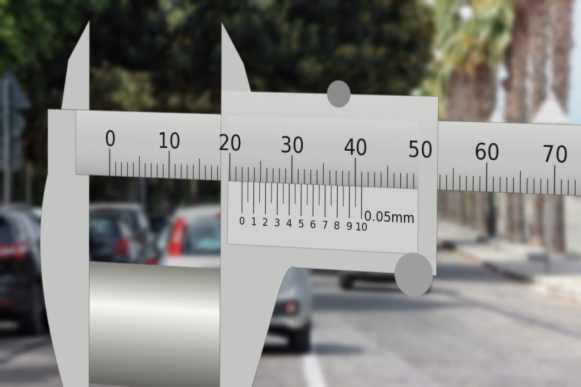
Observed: 22.0 mm
